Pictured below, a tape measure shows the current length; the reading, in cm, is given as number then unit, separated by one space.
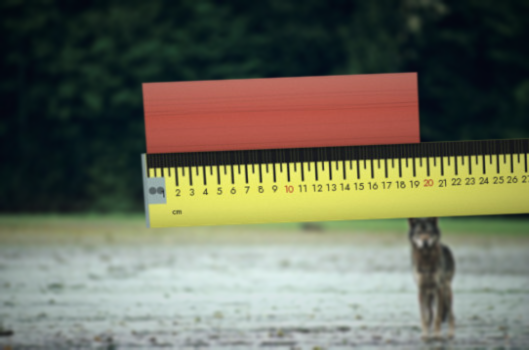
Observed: 19.5 cm
